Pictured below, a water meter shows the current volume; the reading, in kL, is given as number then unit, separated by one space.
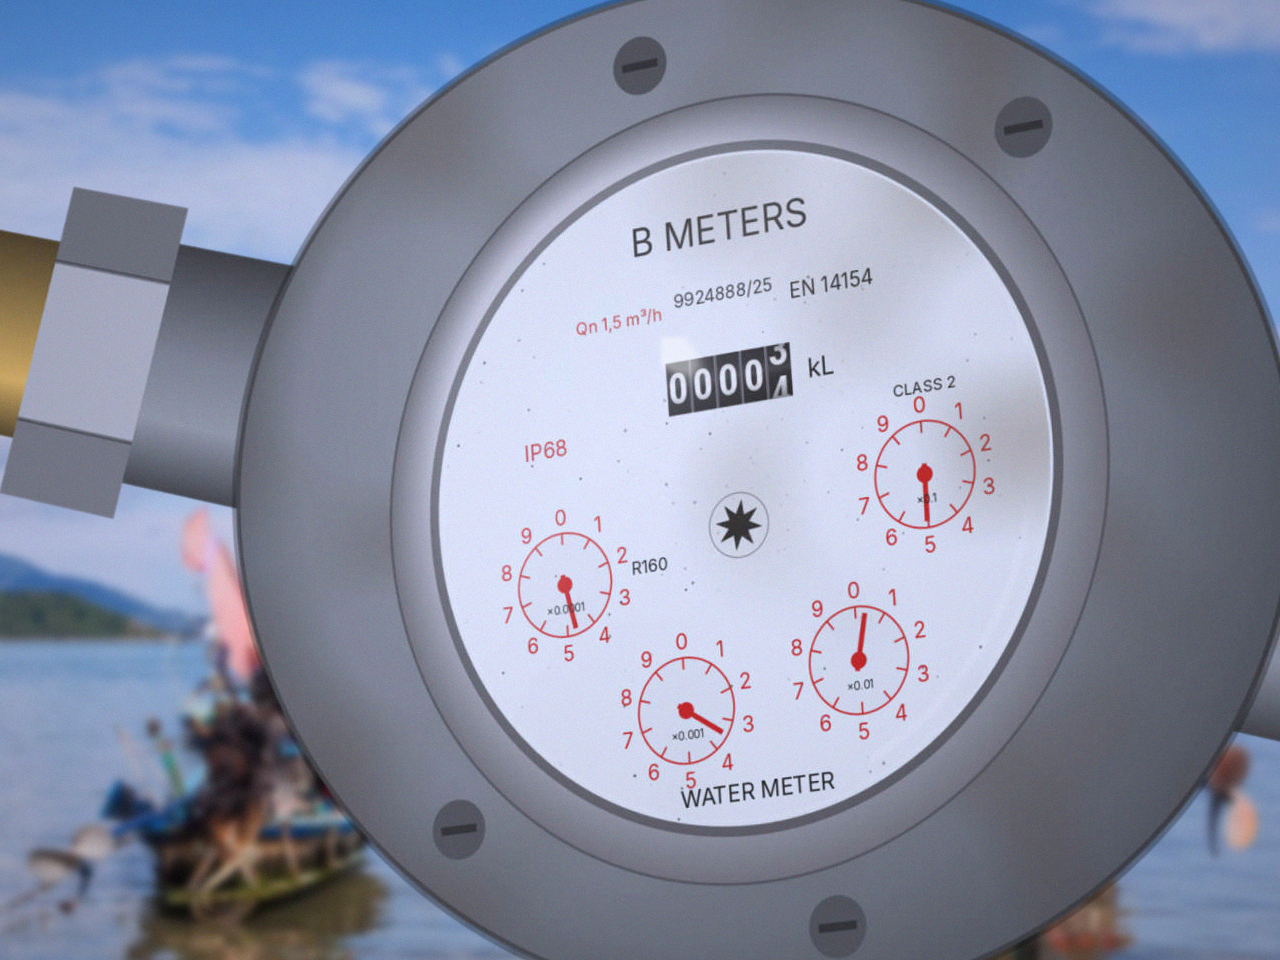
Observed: 3.5034 kL
